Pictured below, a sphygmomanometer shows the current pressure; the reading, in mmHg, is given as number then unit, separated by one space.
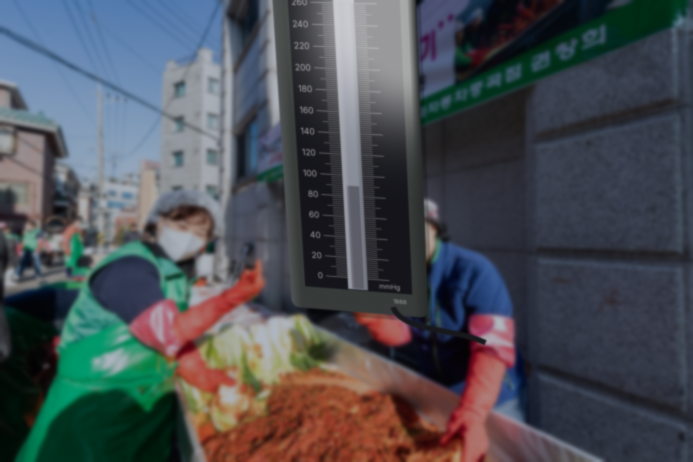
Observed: 90 mmHg
